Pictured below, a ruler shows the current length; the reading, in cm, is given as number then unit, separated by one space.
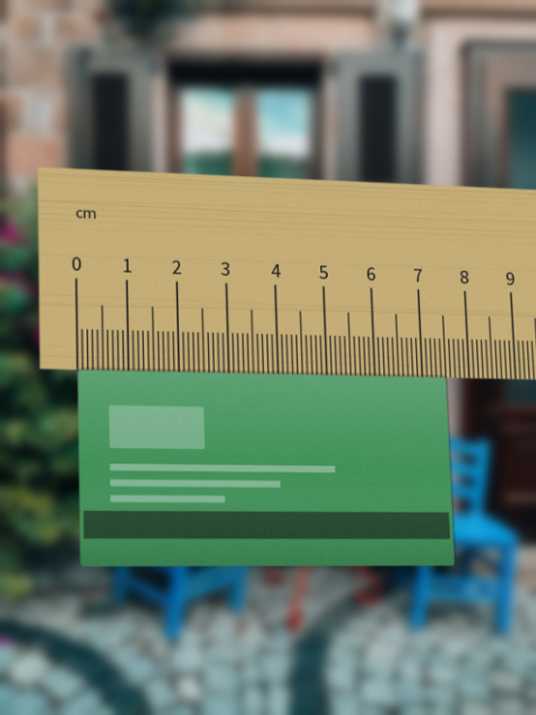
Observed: 7.5 cm
